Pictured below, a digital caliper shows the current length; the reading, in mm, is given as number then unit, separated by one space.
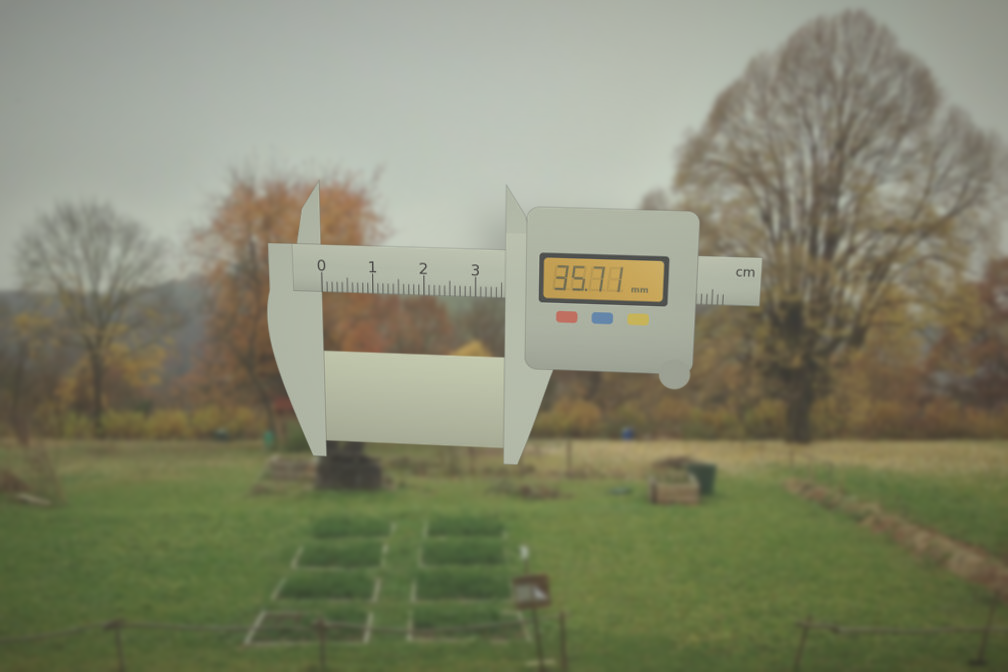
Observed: 35.71 mm
